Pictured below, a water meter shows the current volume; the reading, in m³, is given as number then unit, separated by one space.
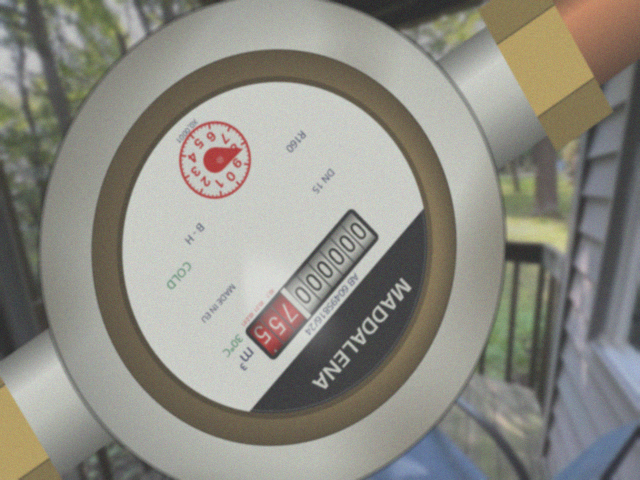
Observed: 0.7548 m³
